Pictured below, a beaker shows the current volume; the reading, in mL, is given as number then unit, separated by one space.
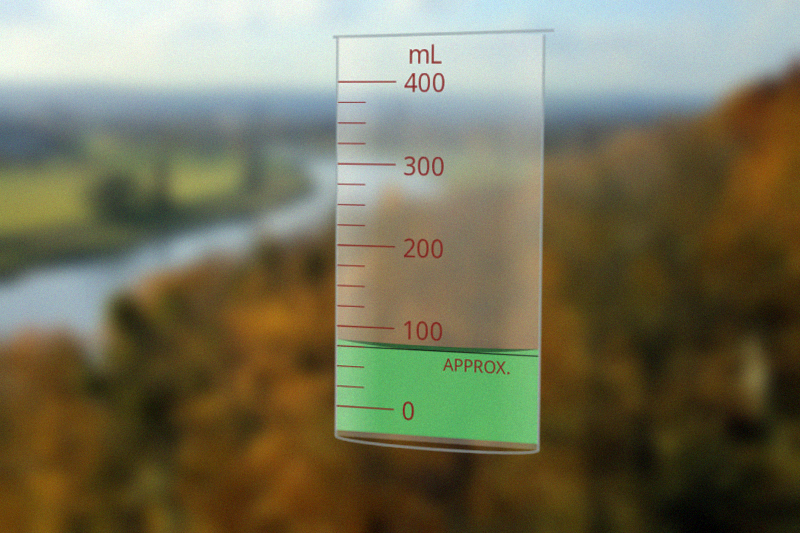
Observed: 75 mL
